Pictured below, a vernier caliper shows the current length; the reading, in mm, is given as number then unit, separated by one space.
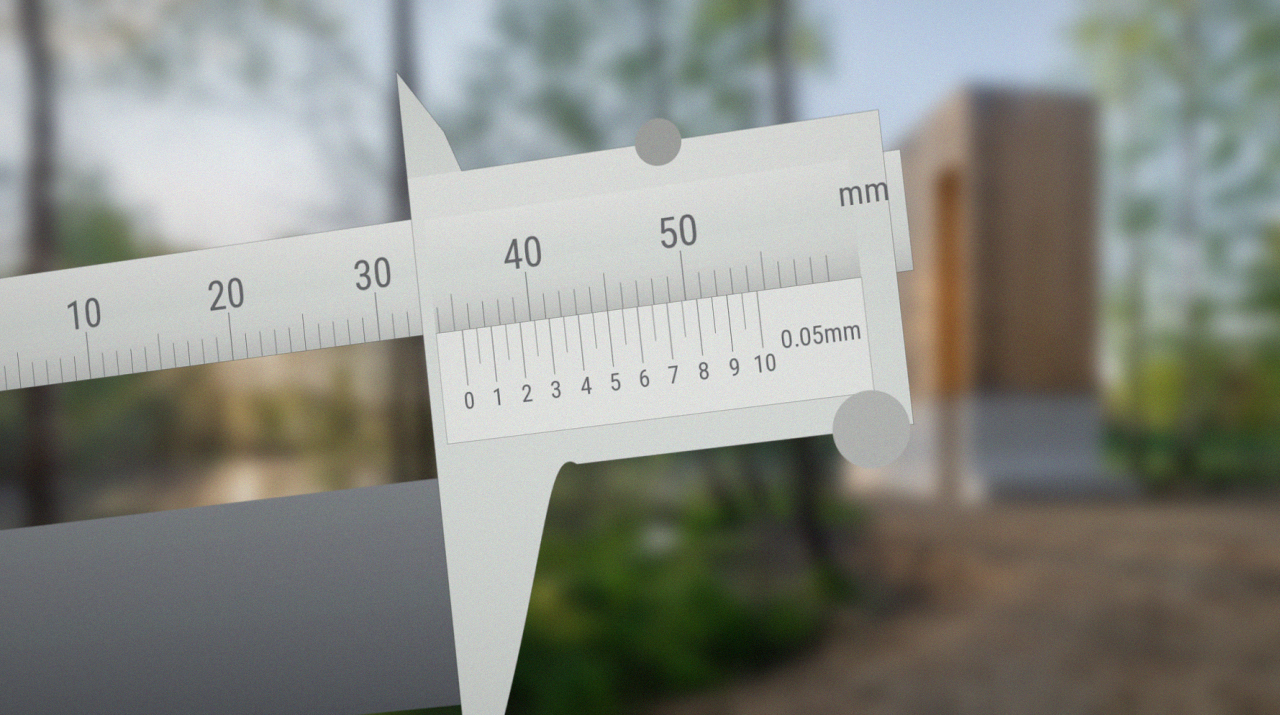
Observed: 35.5 mm
